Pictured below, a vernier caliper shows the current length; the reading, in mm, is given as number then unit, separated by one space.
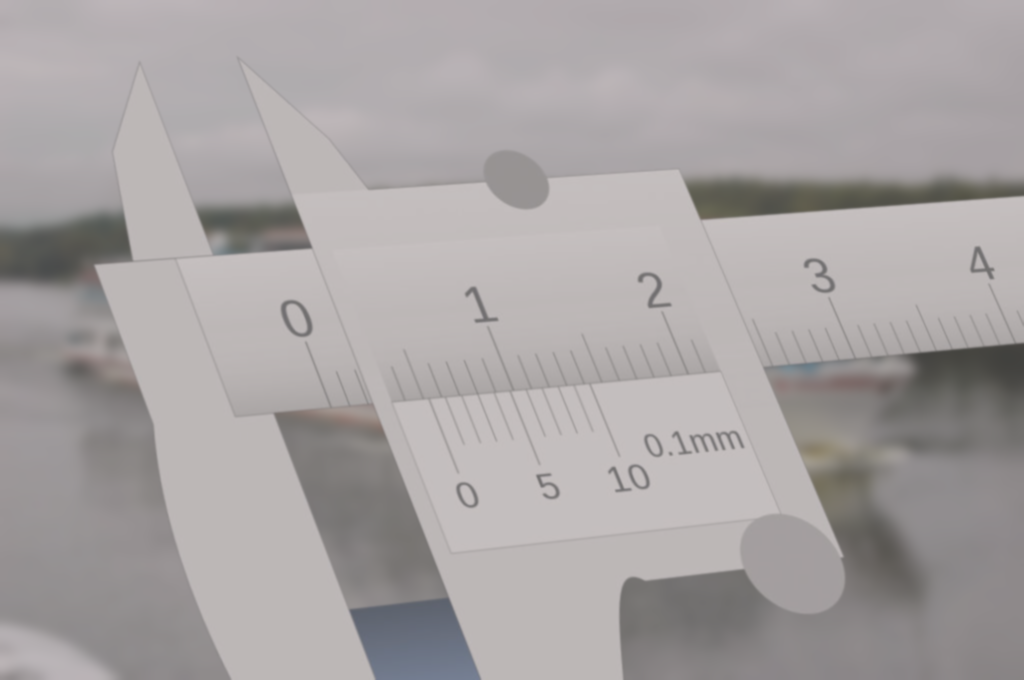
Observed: 5.3 mm
